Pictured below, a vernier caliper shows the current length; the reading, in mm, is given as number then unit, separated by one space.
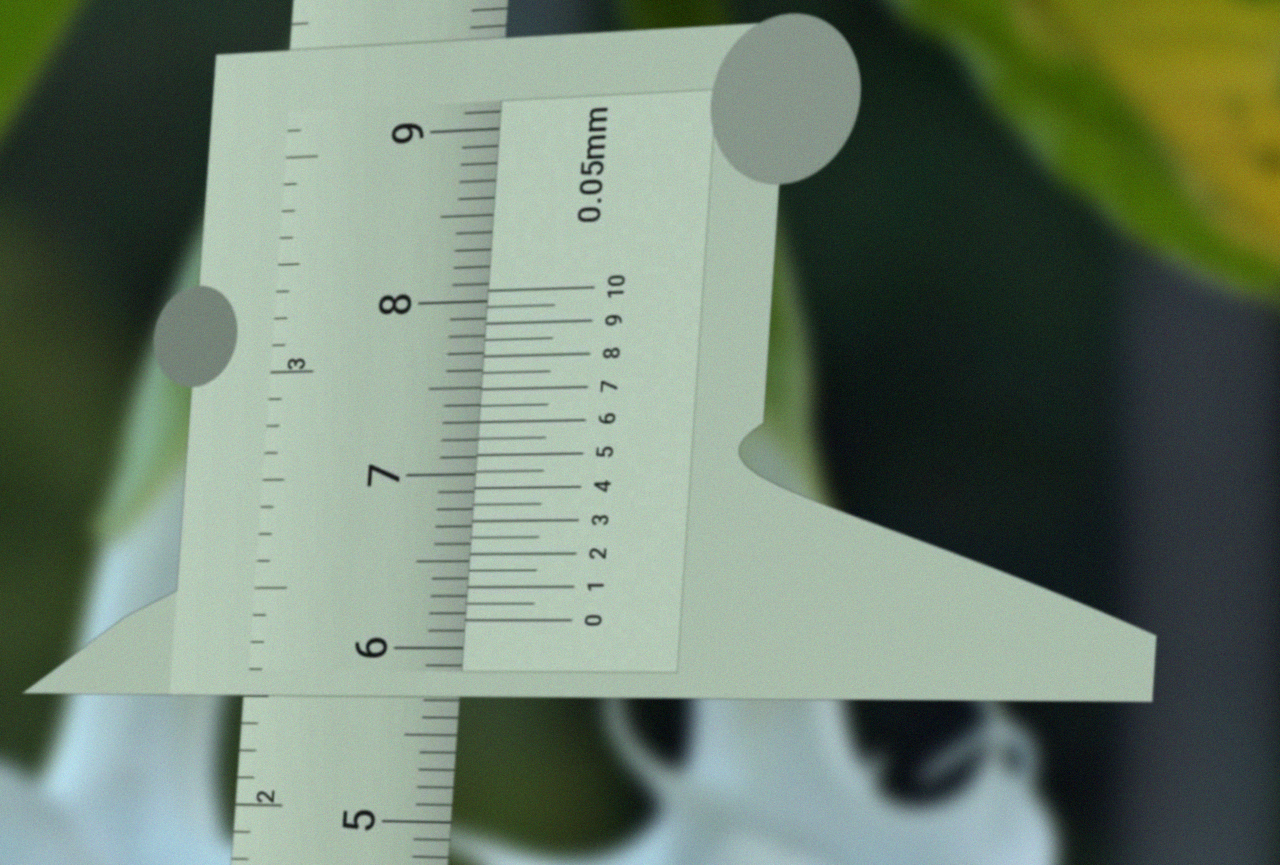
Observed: 61.6 mm
